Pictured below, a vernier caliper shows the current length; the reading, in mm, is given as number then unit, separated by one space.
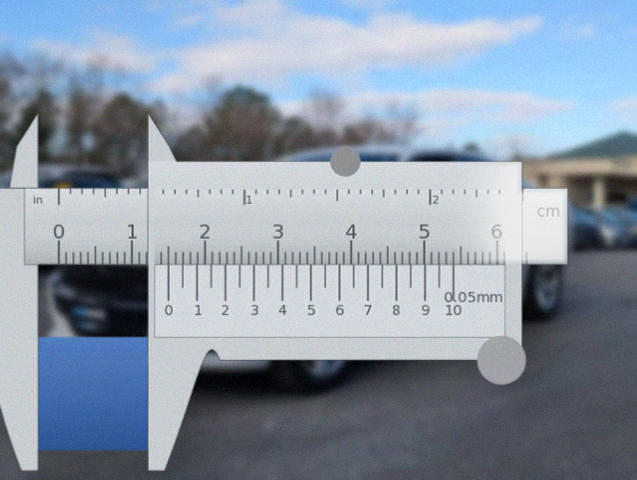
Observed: 15.0 mm
